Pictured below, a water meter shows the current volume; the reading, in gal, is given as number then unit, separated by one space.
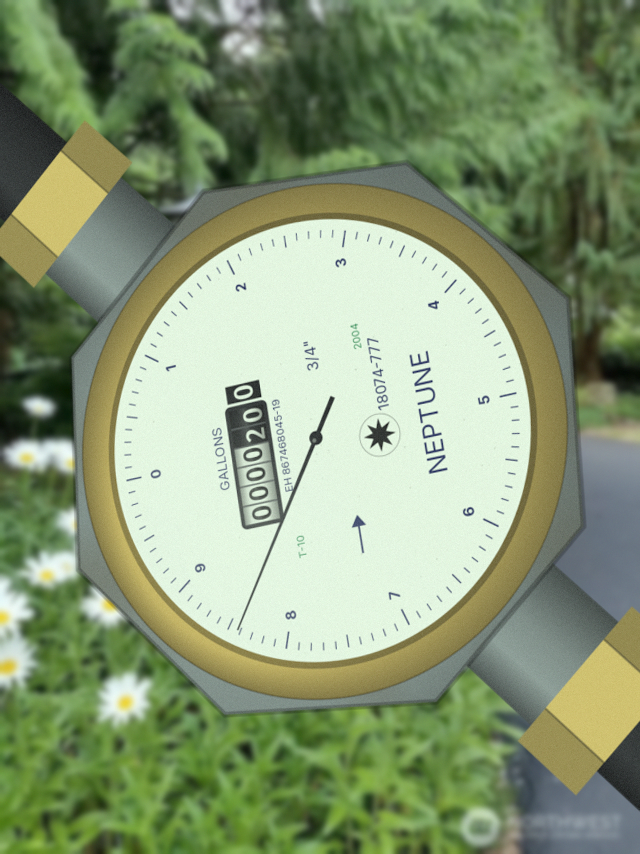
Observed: 198.4 gal
